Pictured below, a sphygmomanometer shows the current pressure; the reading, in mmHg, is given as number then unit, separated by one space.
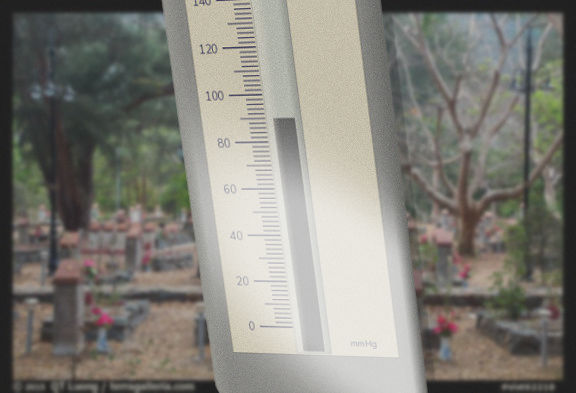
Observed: 90 mmHg
